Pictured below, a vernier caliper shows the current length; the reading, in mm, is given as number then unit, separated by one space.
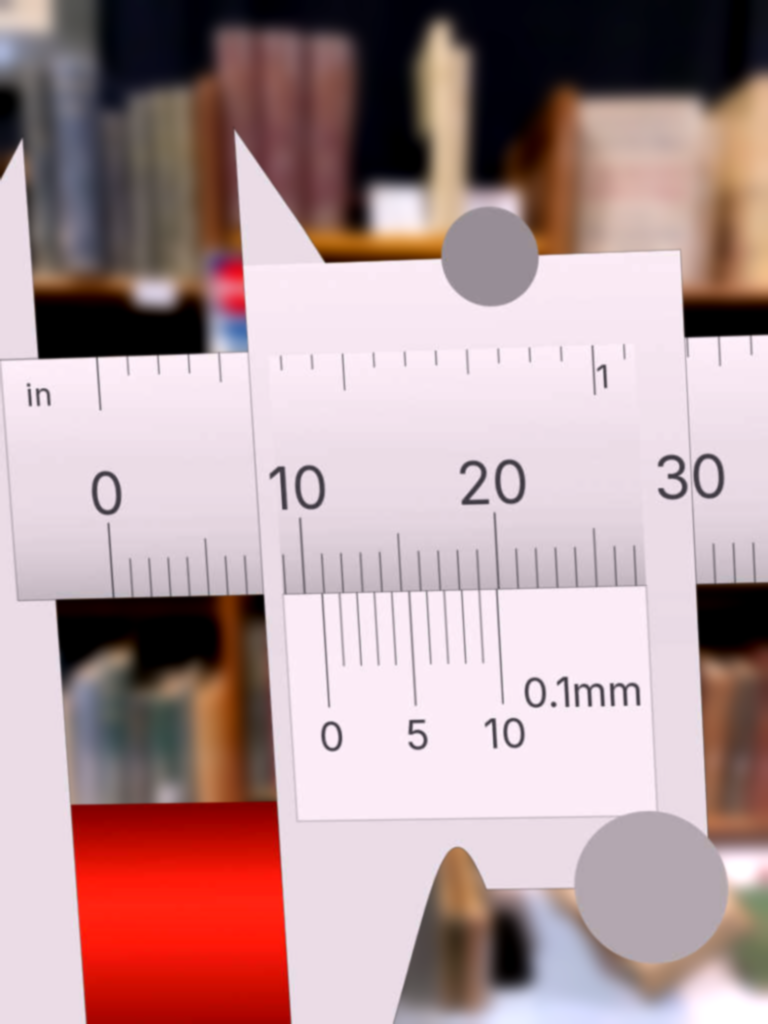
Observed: 10.9 mm
